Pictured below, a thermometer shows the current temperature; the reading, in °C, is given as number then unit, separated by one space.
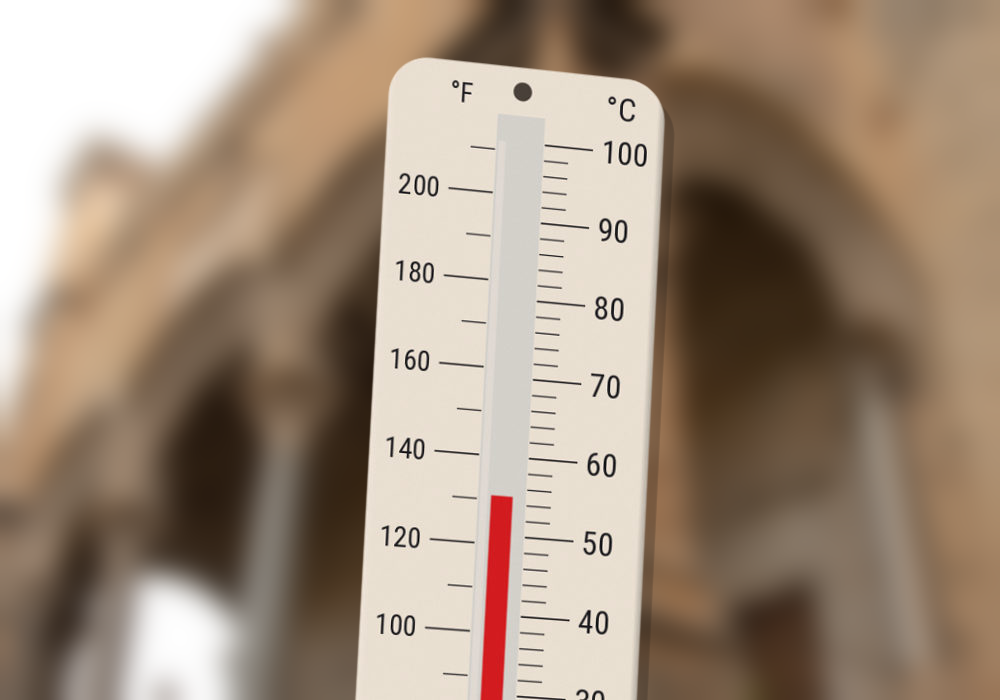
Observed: 55 °C
